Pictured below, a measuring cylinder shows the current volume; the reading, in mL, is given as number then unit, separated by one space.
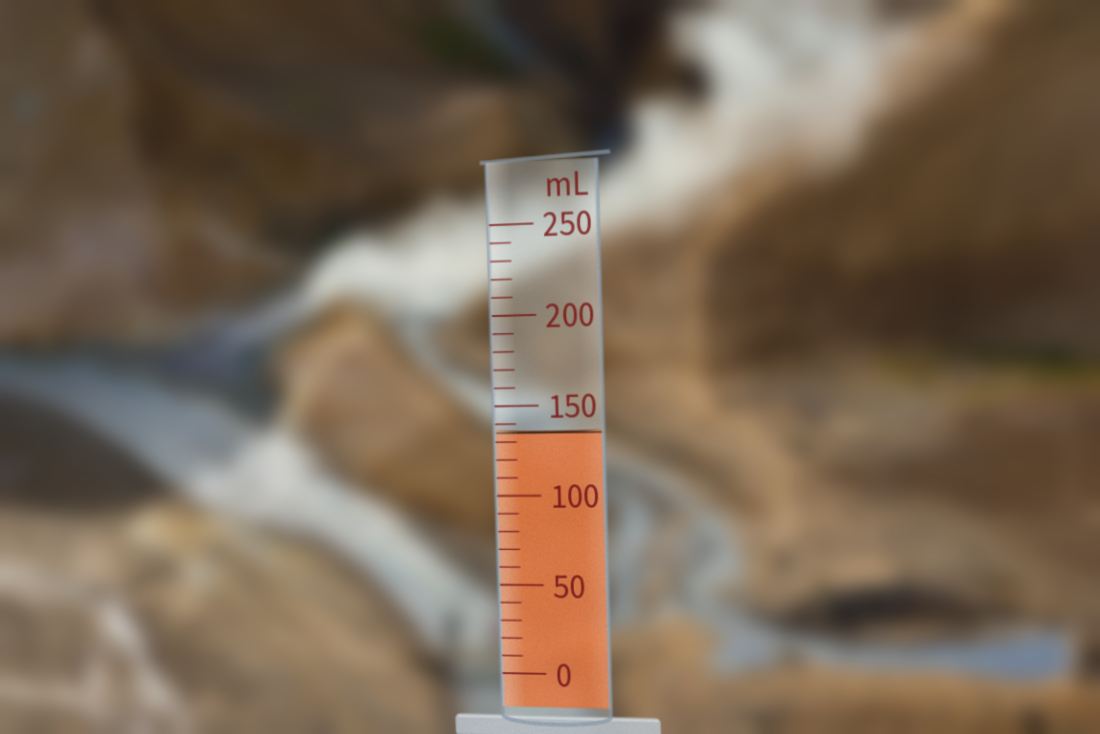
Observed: 135 mL
